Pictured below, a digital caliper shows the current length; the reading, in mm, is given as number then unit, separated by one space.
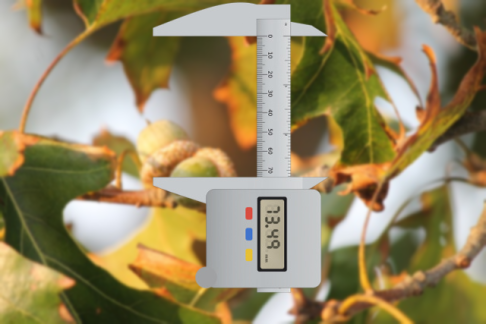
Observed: 73.49 mm
